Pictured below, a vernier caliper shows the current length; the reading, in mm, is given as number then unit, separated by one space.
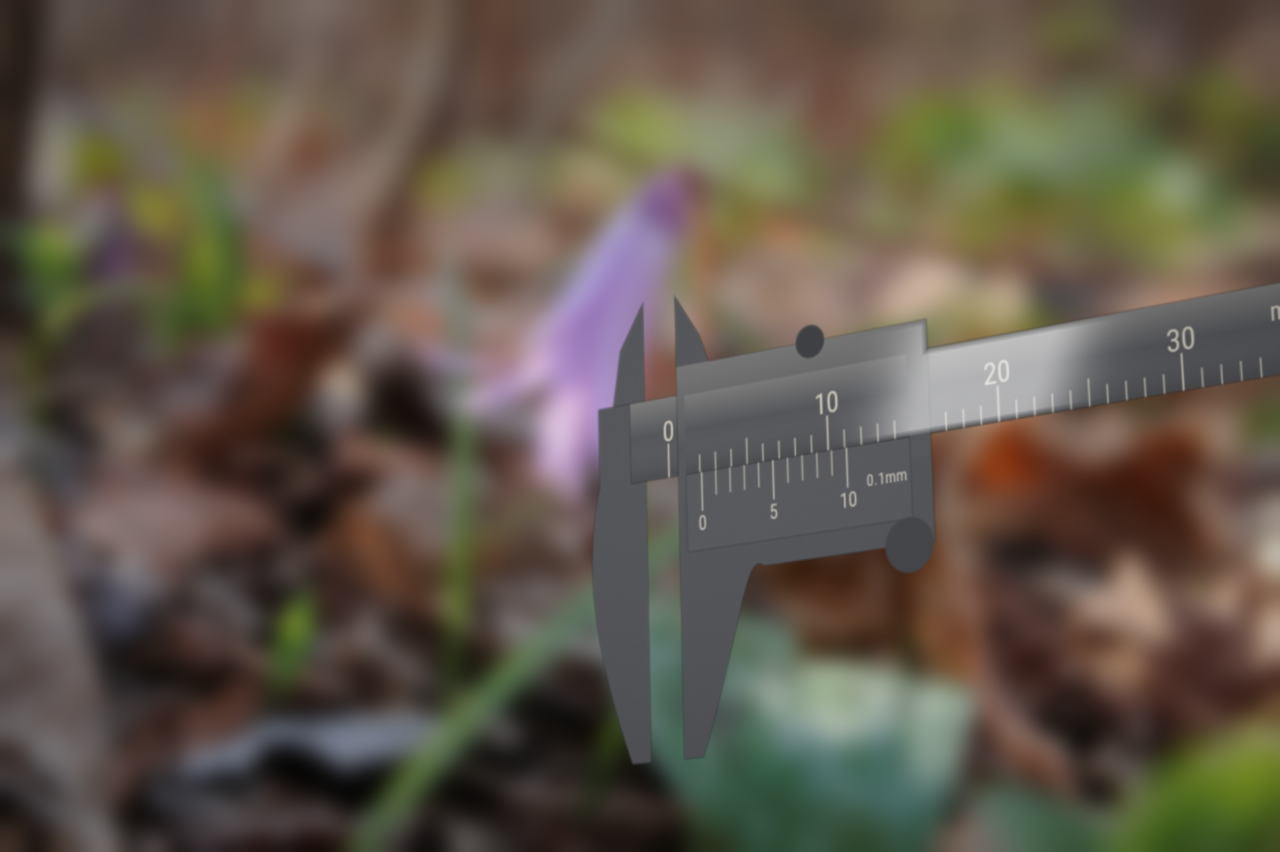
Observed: 2.1 mm
